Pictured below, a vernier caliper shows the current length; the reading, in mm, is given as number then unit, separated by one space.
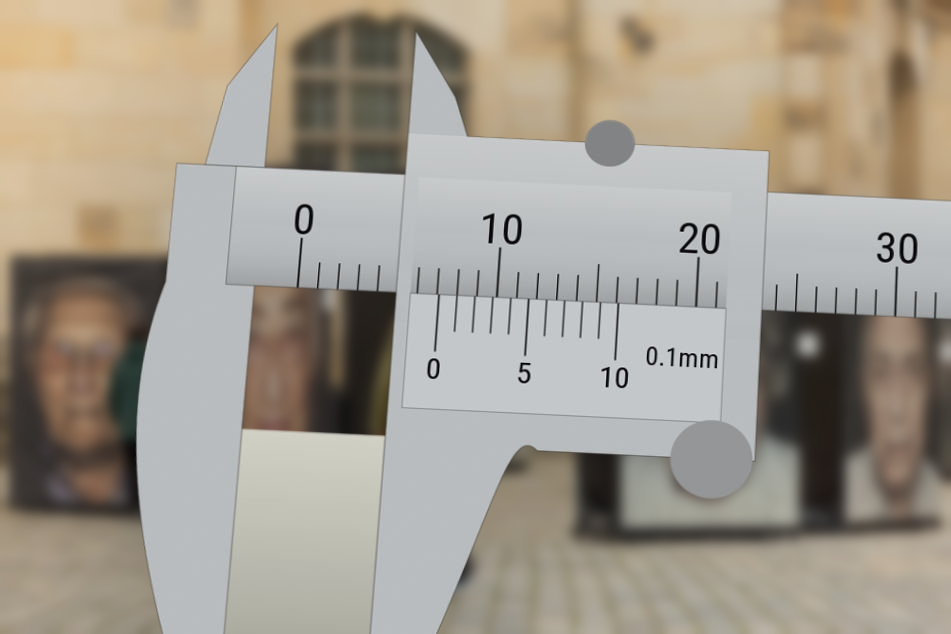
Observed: 7.1 mm
